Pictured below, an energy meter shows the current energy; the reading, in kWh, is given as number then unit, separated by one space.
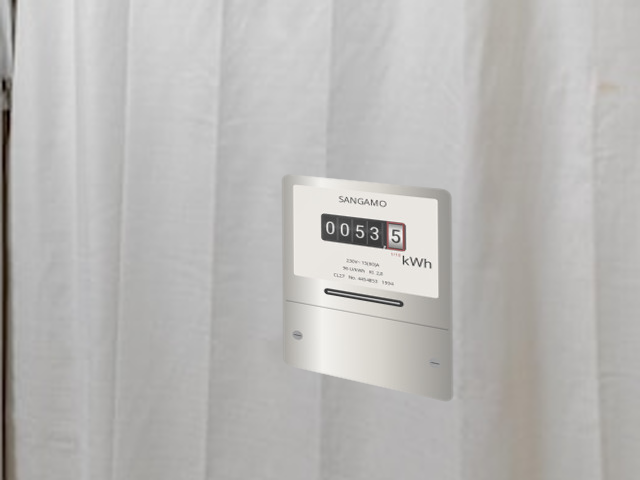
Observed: 53.5 kWh
